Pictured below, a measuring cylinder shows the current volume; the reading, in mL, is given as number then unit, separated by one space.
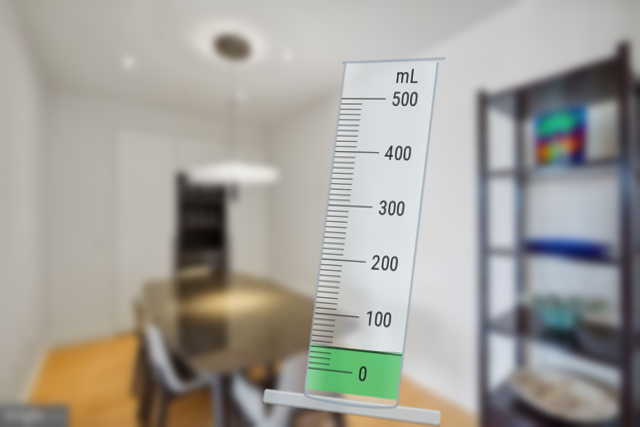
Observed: 40 mL
